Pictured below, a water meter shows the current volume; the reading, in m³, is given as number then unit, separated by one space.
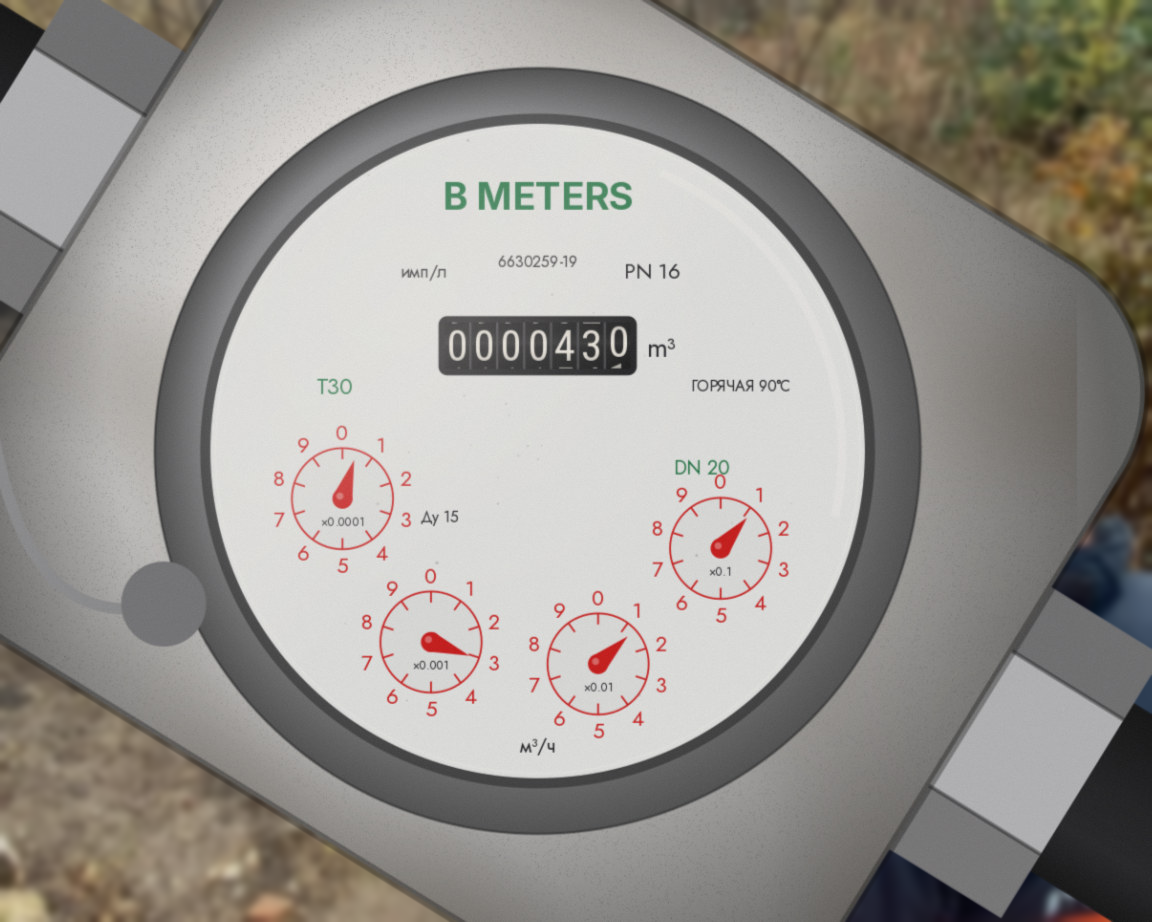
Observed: 430.1130 m³
